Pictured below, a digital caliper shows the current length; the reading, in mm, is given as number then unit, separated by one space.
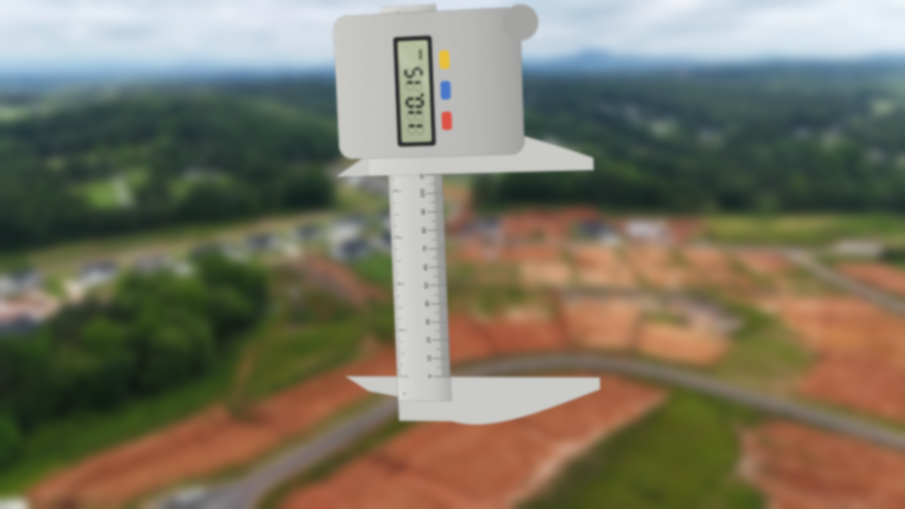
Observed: 110.15 mm
